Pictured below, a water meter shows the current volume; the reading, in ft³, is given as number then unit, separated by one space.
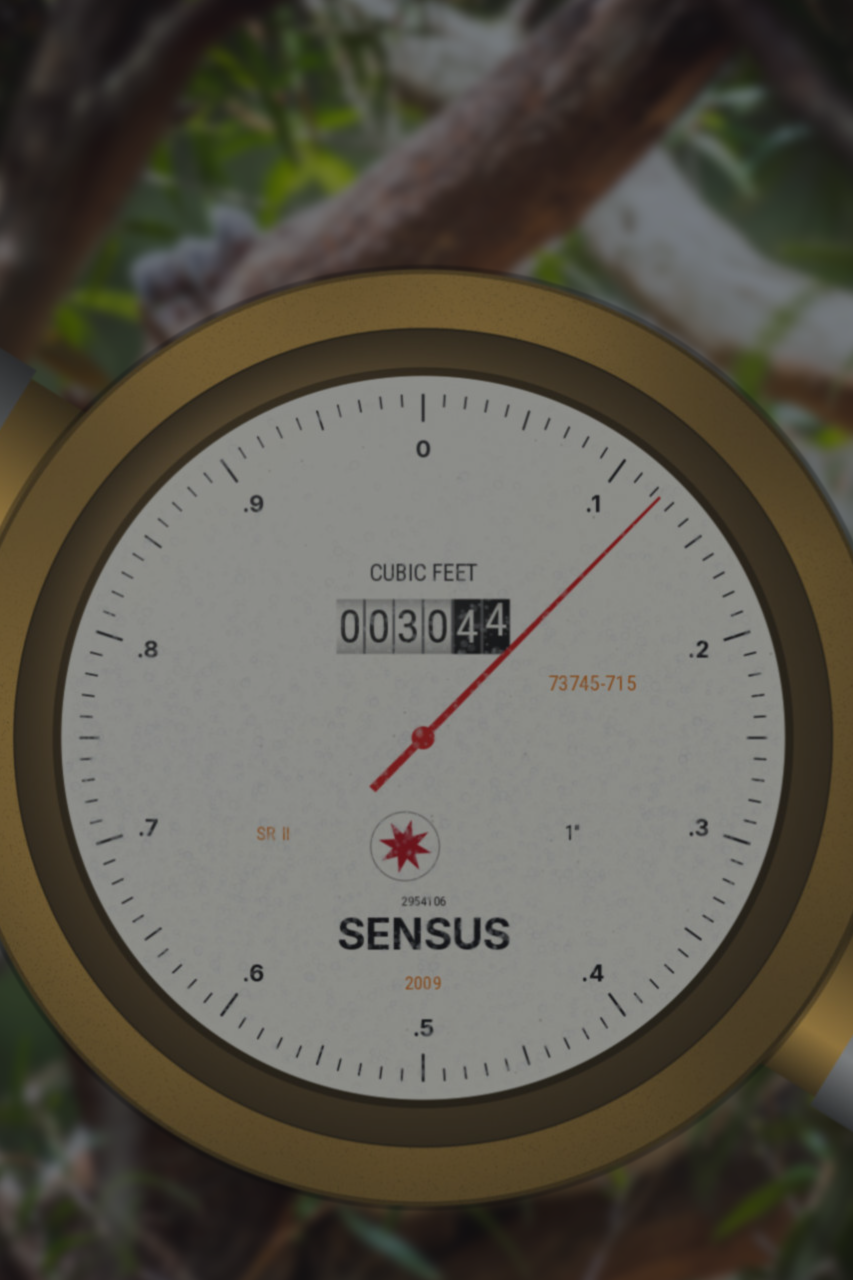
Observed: 3044.12 ft³
